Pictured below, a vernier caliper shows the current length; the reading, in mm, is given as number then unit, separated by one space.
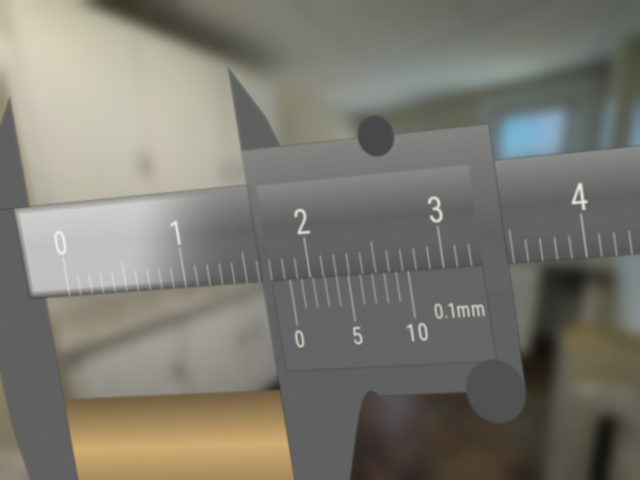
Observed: 18.4 mm
